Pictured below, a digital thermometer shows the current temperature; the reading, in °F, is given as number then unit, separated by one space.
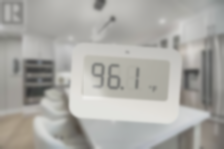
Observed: 96.1 °F
